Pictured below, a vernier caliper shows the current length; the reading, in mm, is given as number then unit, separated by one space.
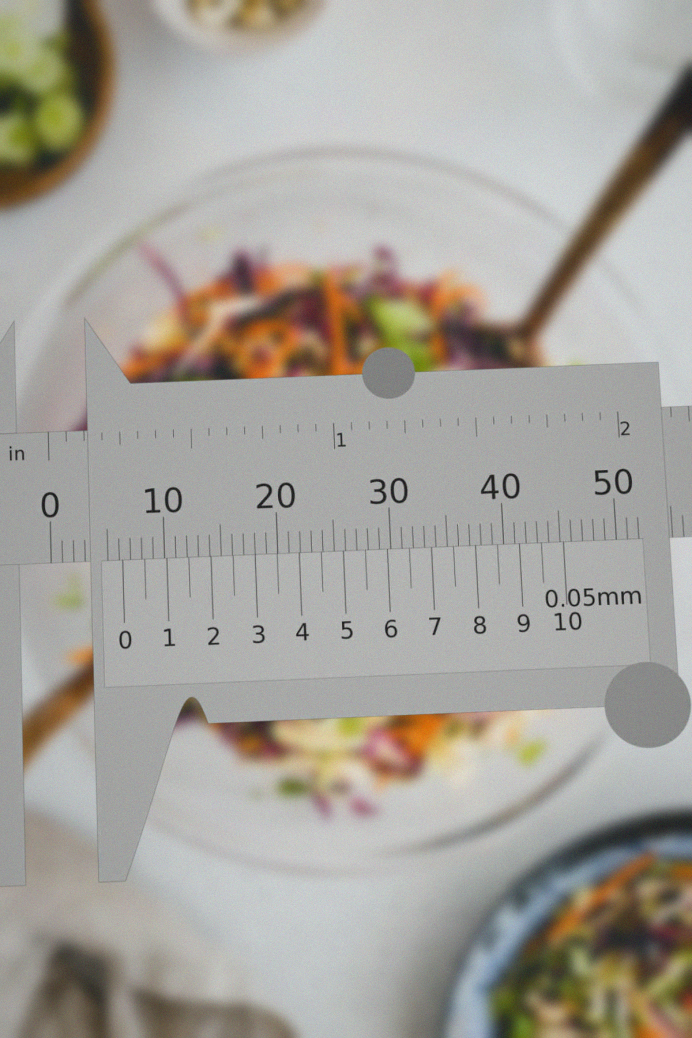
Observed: 6.3 mm
